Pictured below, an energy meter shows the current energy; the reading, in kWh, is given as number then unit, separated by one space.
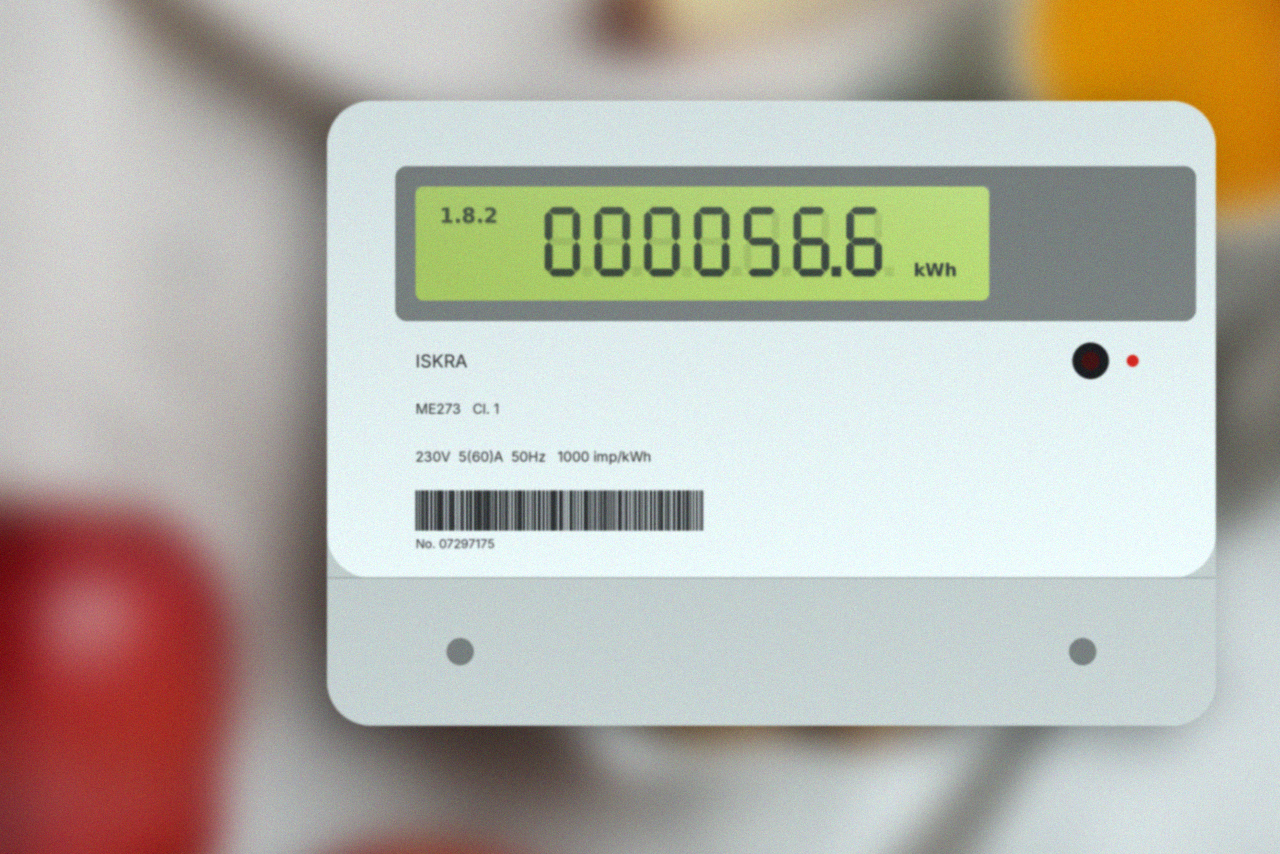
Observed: 56.6 kWh
